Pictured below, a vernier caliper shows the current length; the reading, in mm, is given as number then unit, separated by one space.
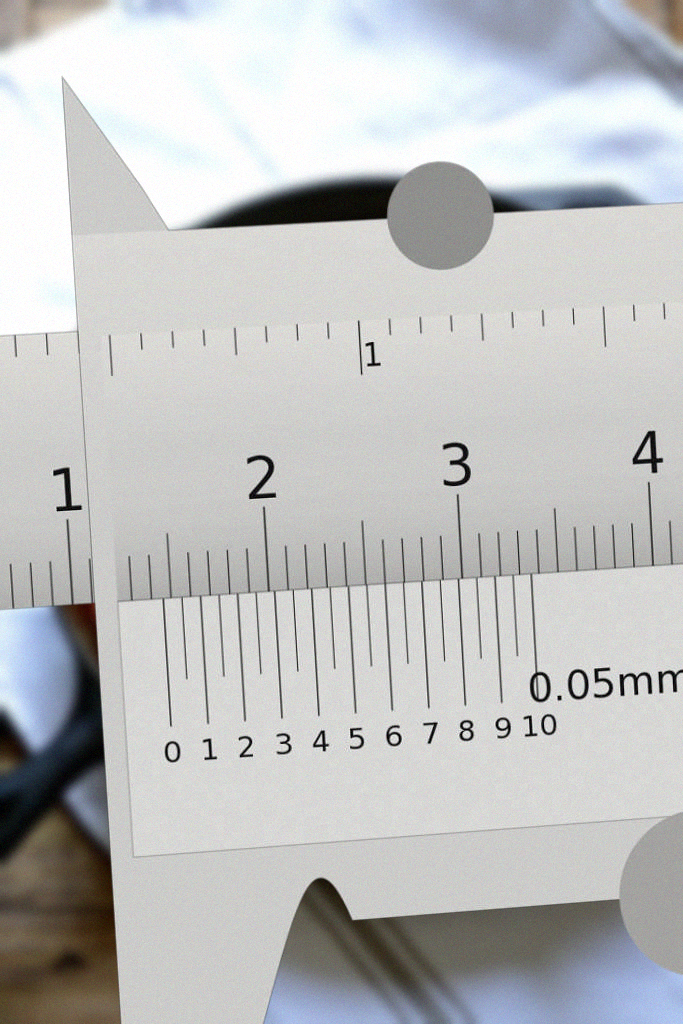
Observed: 14.6 mm
